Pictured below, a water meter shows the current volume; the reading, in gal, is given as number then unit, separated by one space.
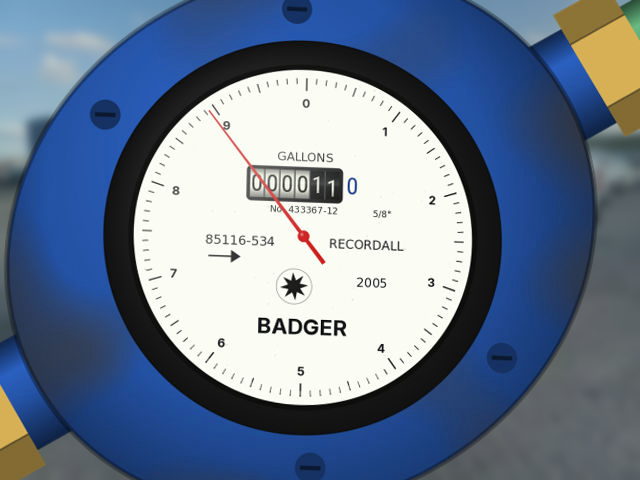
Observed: 108.9 gal
